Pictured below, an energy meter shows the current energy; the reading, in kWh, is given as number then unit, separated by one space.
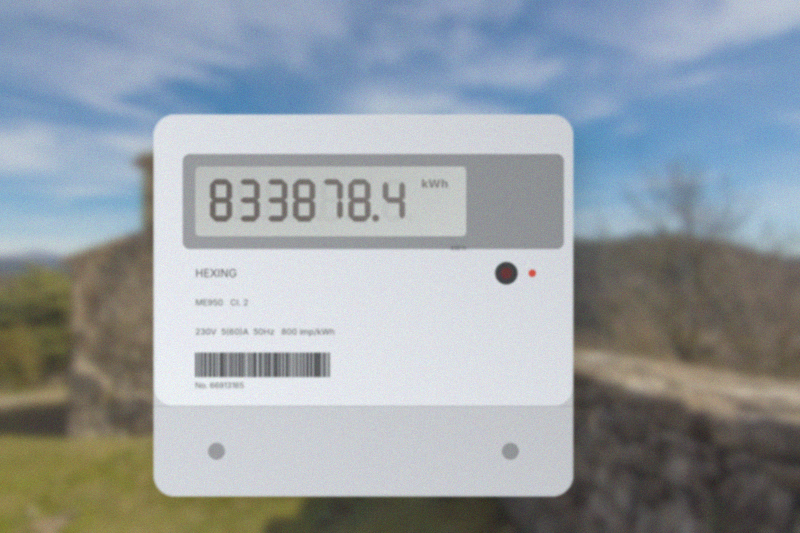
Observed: 833878.4 kWh
